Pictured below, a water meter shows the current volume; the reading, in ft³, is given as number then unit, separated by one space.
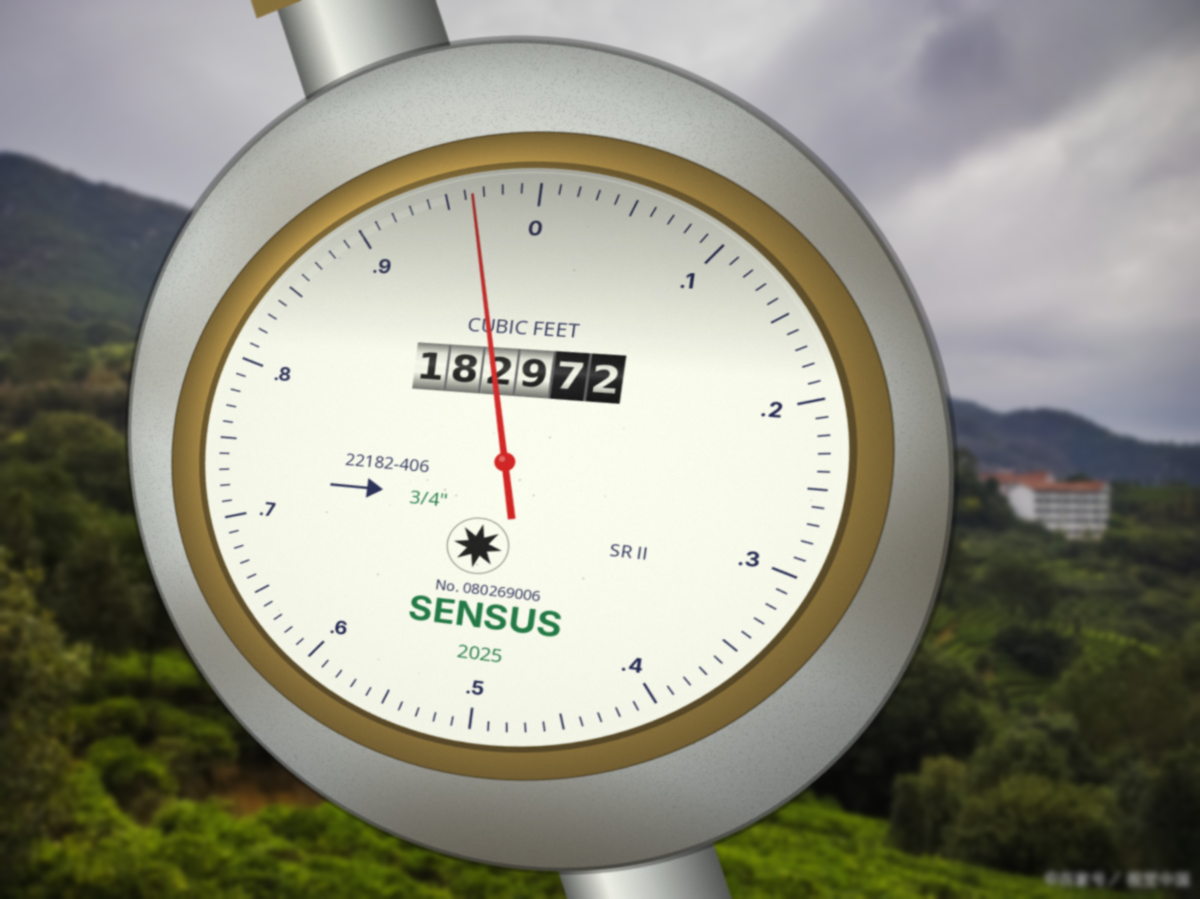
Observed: 182971.96 ft³
